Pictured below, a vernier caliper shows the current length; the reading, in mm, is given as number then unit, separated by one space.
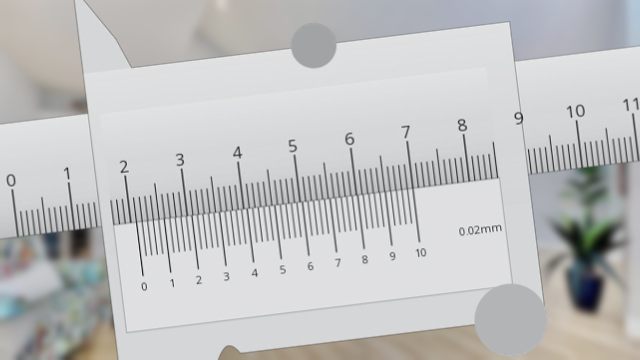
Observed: 21.0 mm
